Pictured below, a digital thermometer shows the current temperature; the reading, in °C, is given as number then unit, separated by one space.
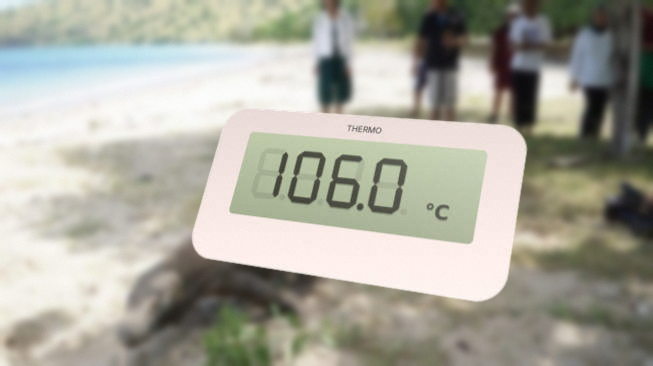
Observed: 106.0 °C
